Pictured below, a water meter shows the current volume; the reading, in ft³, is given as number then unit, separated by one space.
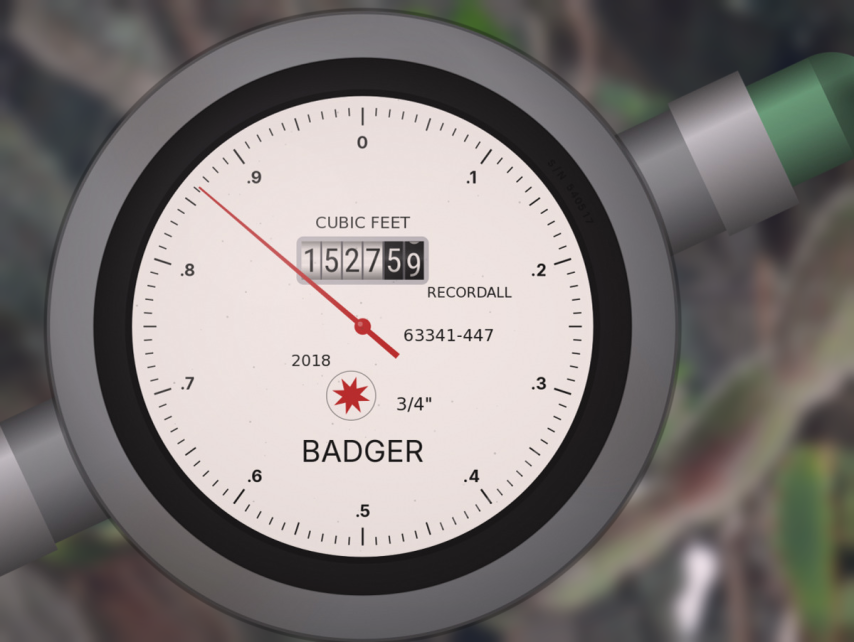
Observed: 152758.86 ft³
